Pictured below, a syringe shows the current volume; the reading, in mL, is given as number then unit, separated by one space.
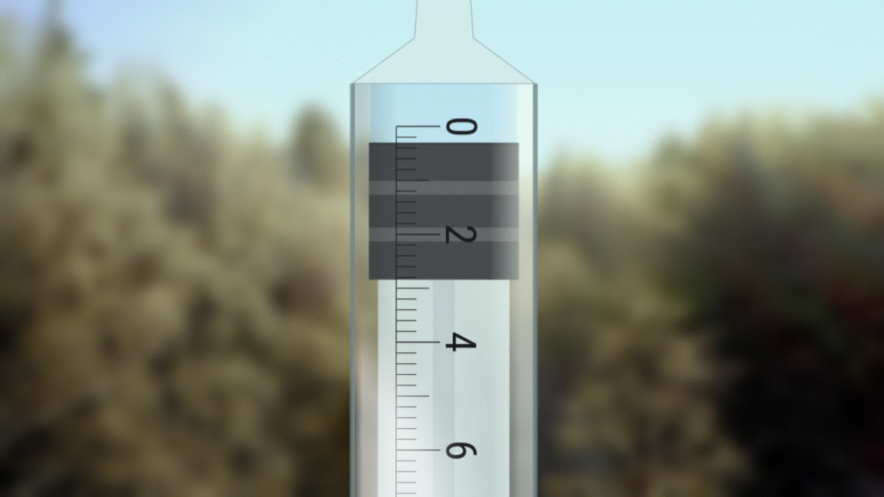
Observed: 0.3 mL
